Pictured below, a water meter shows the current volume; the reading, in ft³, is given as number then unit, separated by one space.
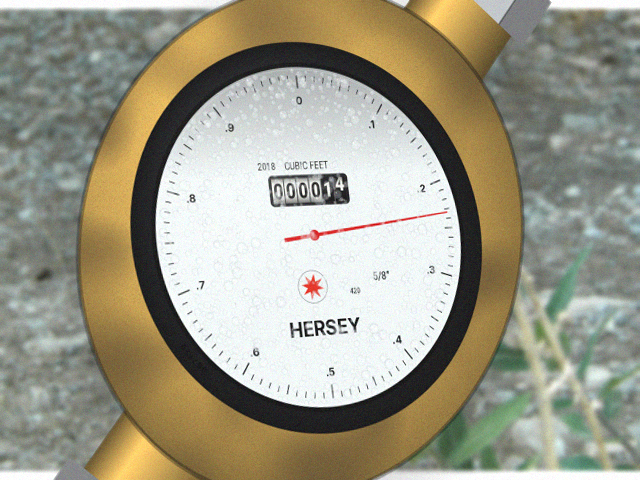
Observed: 14.23 ft³
